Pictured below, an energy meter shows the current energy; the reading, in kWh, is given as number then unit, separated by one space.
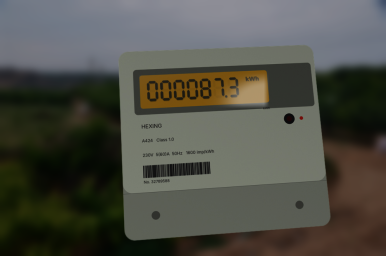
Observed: 87.3 kWh
